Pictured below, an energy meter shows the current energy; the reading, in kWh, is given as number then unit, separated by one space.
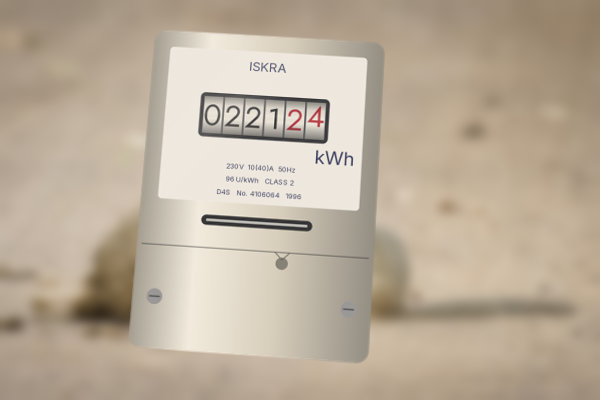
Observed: 221.24 kWh
